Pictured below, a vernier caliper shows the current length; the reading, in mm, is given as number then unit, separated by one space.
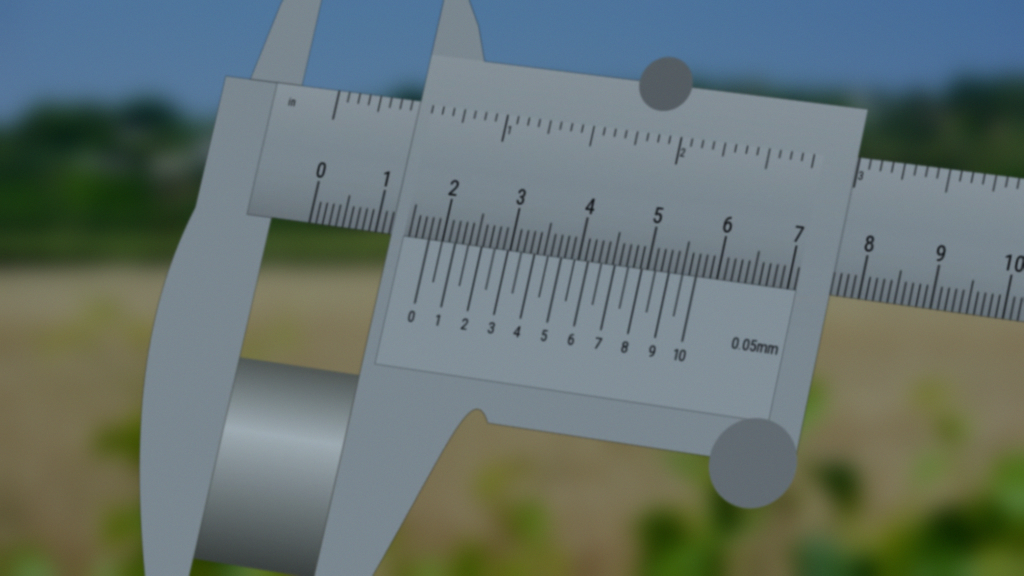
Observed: 18.0 mm
